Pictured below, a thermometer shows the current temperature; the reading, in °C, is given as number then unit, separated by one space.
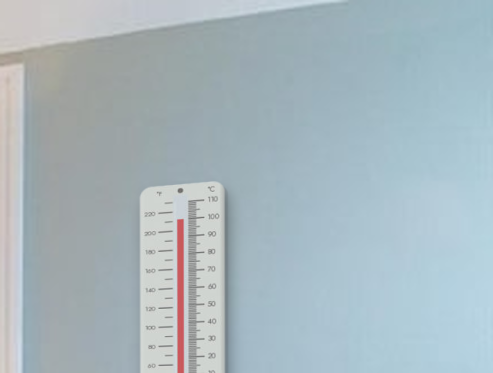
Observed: 100 °C
